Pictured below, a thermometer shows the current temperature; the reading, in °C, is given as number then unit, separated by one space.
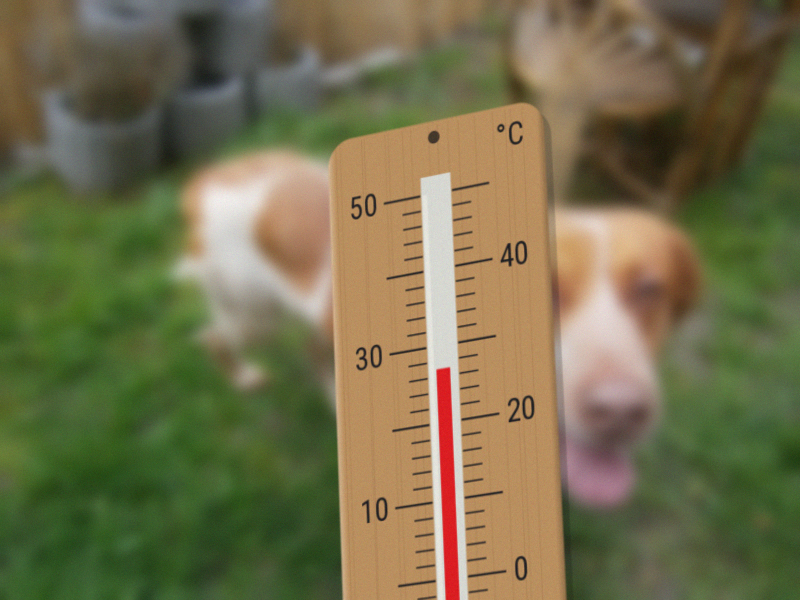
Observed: 27 °C
